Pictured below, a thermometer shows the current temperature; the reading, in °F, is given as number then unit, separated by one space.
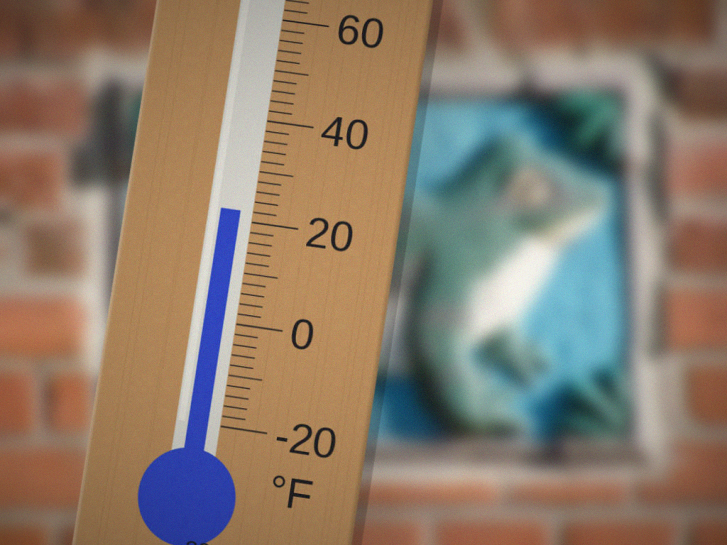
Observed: 22 °F
